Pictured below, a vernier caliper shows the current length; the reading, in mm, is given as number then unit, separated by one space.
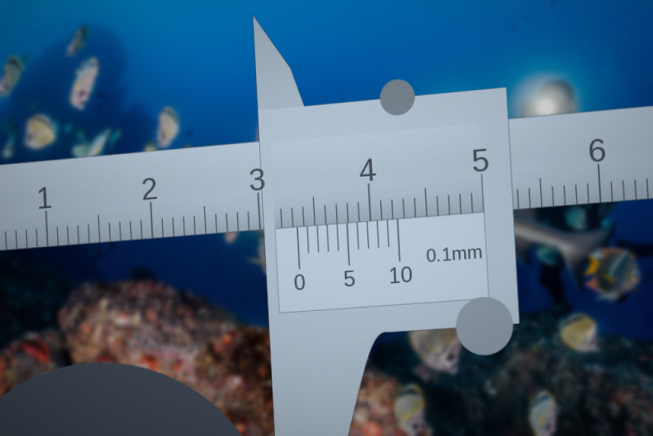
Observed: 33.4 mm
